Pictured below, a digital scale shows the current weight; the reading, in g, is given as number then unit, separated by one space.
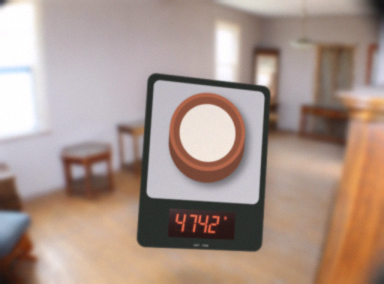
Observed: 4742 g
